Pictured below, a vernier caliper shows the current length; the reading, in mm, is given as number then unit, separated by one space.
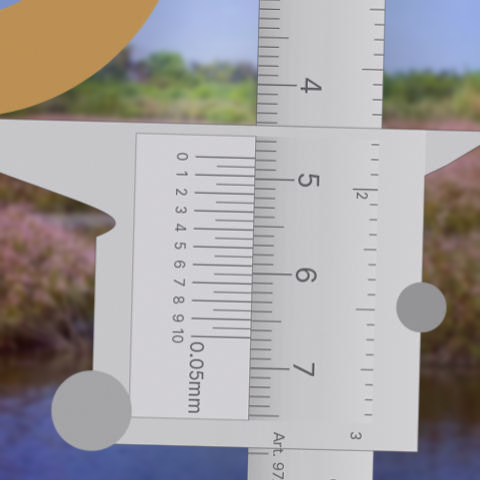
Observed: 47.8 mm
